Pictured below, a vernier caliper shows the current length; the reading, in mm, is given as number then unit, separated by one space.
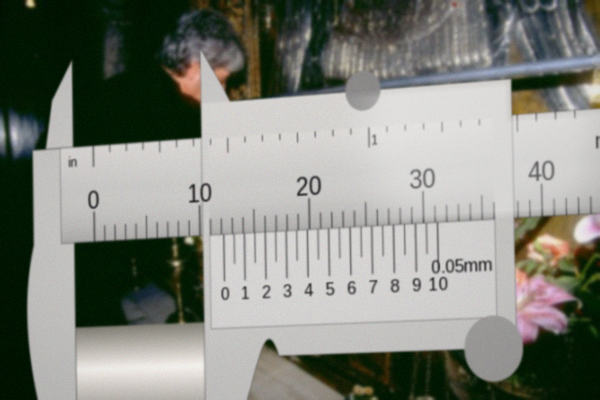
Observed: 12.2 mm
